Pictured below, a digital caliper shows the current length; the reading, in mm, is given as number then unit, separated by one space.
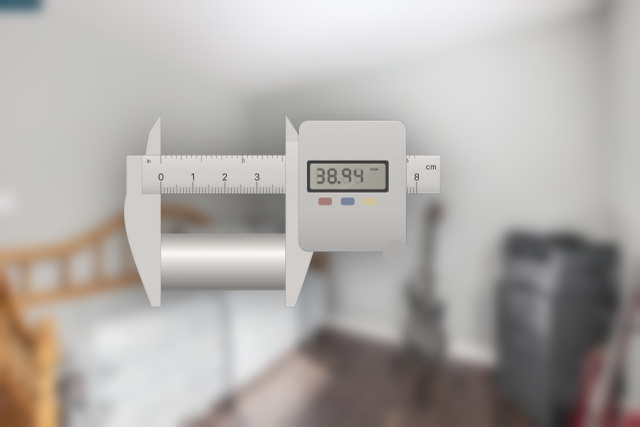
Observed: 38.94 mm
